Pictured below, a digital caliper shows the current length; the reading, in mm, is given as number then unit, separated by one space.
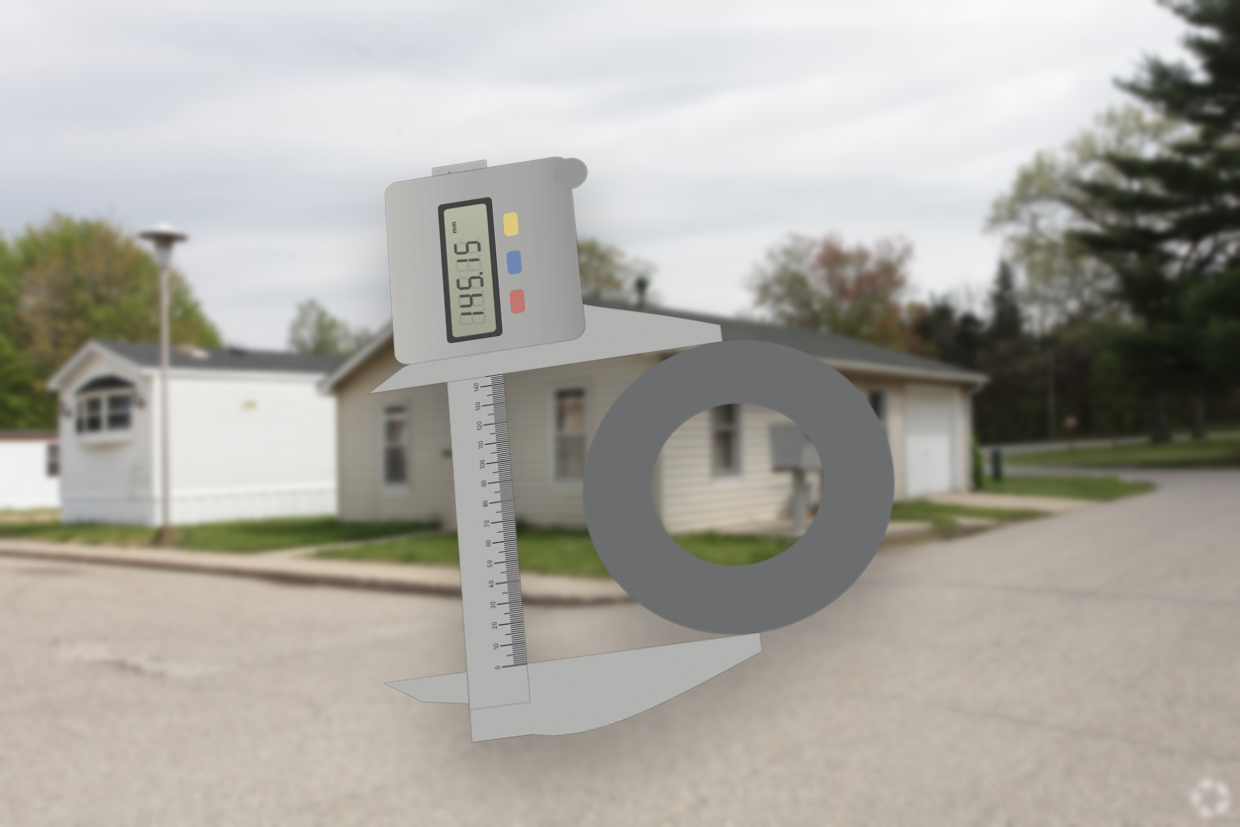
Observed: 145.15 mm
